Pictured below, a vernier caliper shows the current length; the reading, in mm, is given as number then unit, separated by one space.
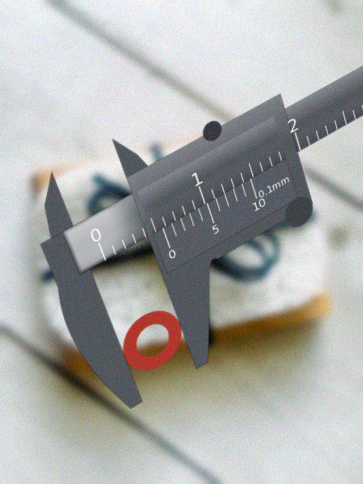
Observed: 5.7 mm
